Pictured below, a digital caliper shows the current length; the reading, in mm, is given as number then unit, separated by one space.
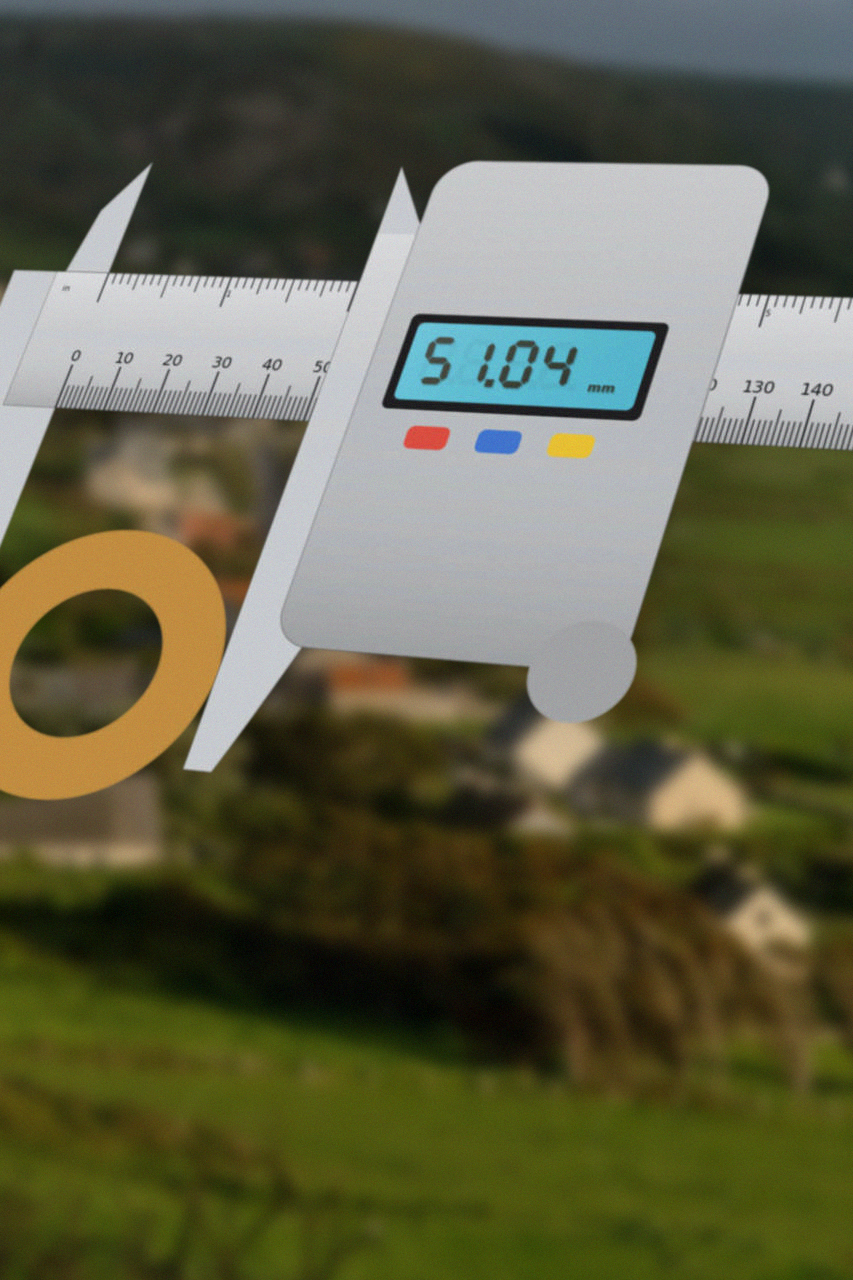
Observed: 51.04 mm
